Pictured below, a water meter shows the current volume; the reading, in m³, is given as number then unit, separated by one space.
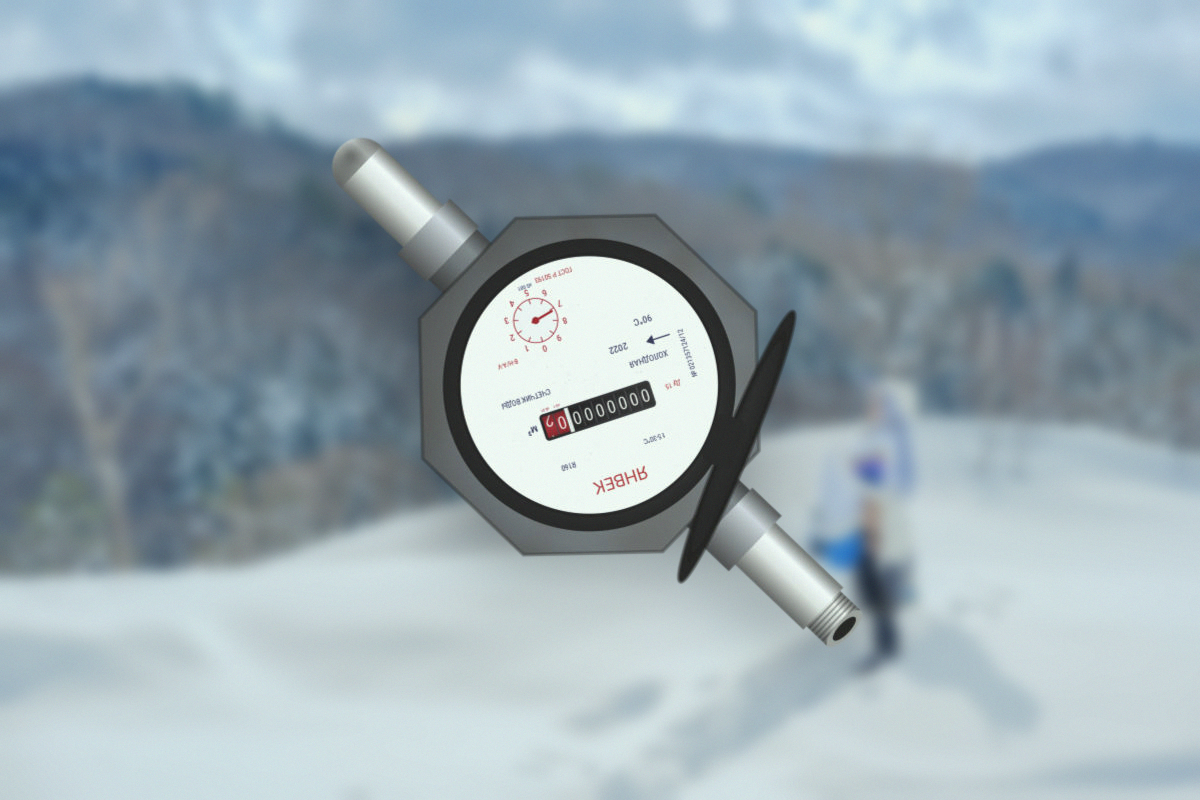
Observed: 0.017 m³
